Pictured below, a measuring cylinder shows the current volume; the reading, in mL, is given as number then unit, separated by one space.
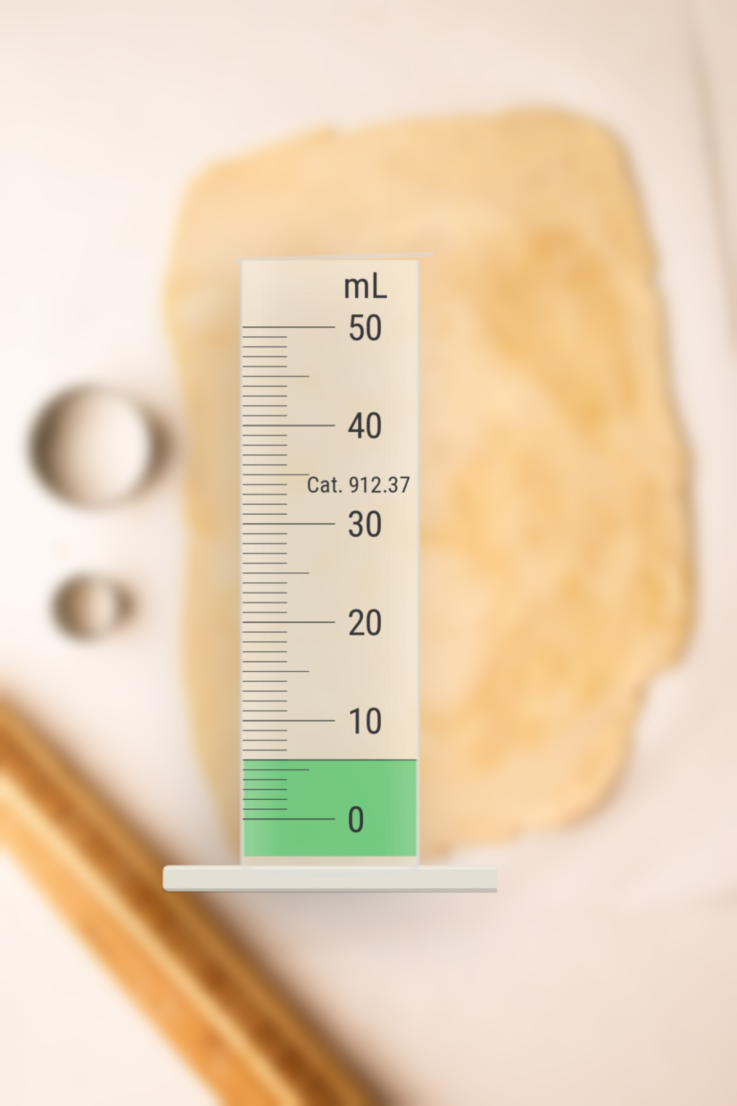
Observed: 6 mL
